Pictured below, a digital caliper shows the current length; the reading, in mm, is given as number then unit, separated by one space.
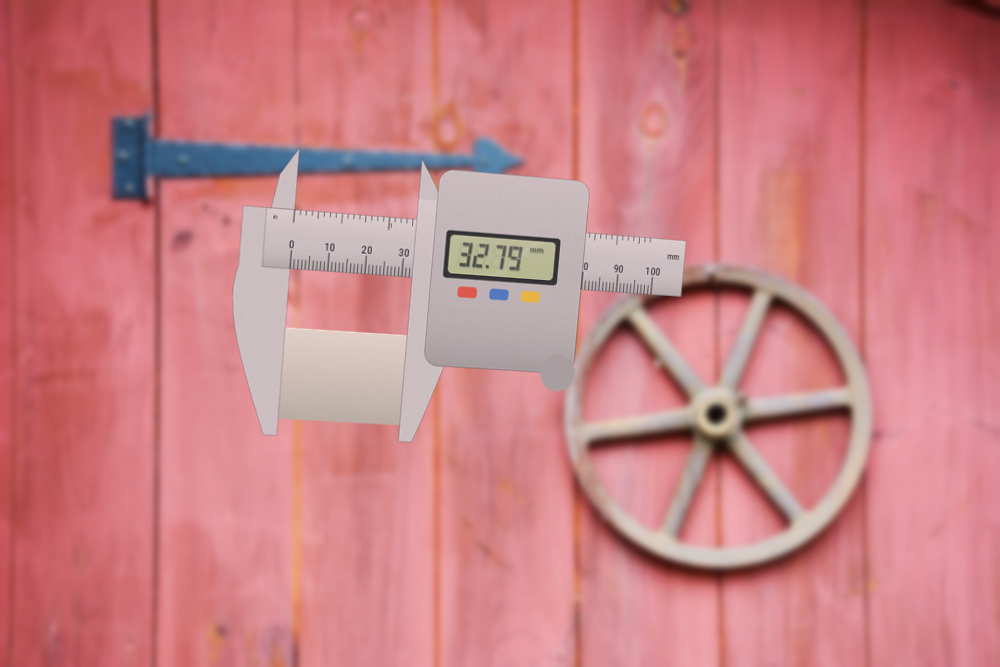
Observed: 32.79 mm
